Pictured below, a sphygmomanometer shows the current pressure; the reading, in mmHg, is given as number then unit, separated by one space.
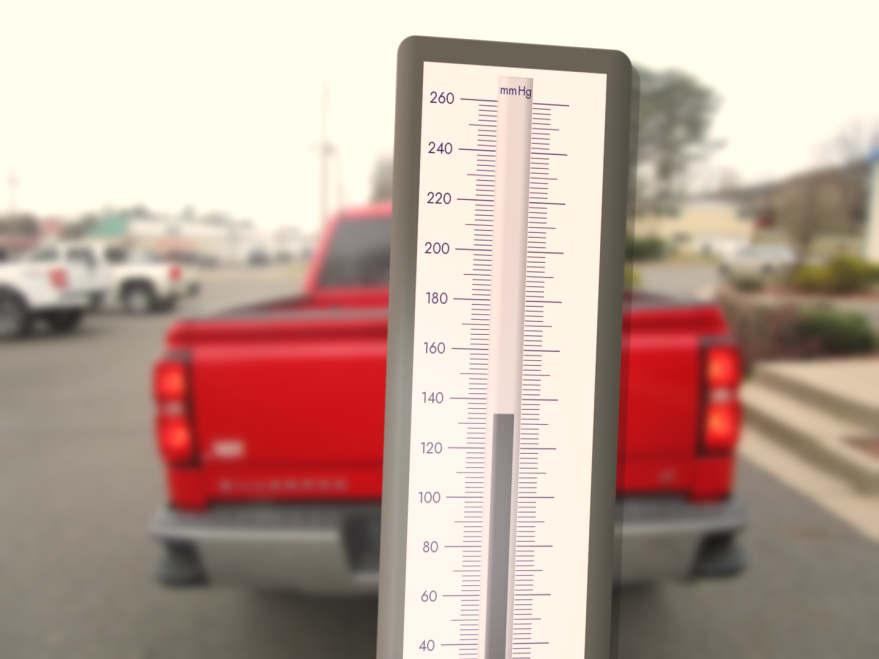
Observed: 134 mmHg
